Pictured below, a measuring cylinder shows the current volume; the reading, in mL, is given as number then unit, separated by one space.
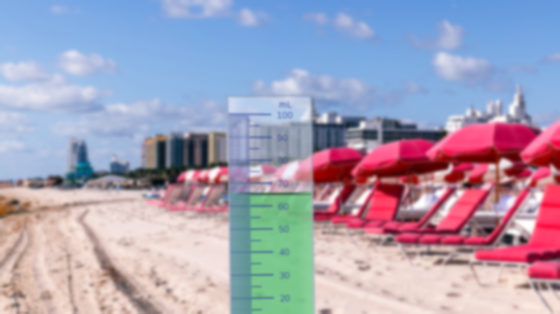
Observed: 65 mL
